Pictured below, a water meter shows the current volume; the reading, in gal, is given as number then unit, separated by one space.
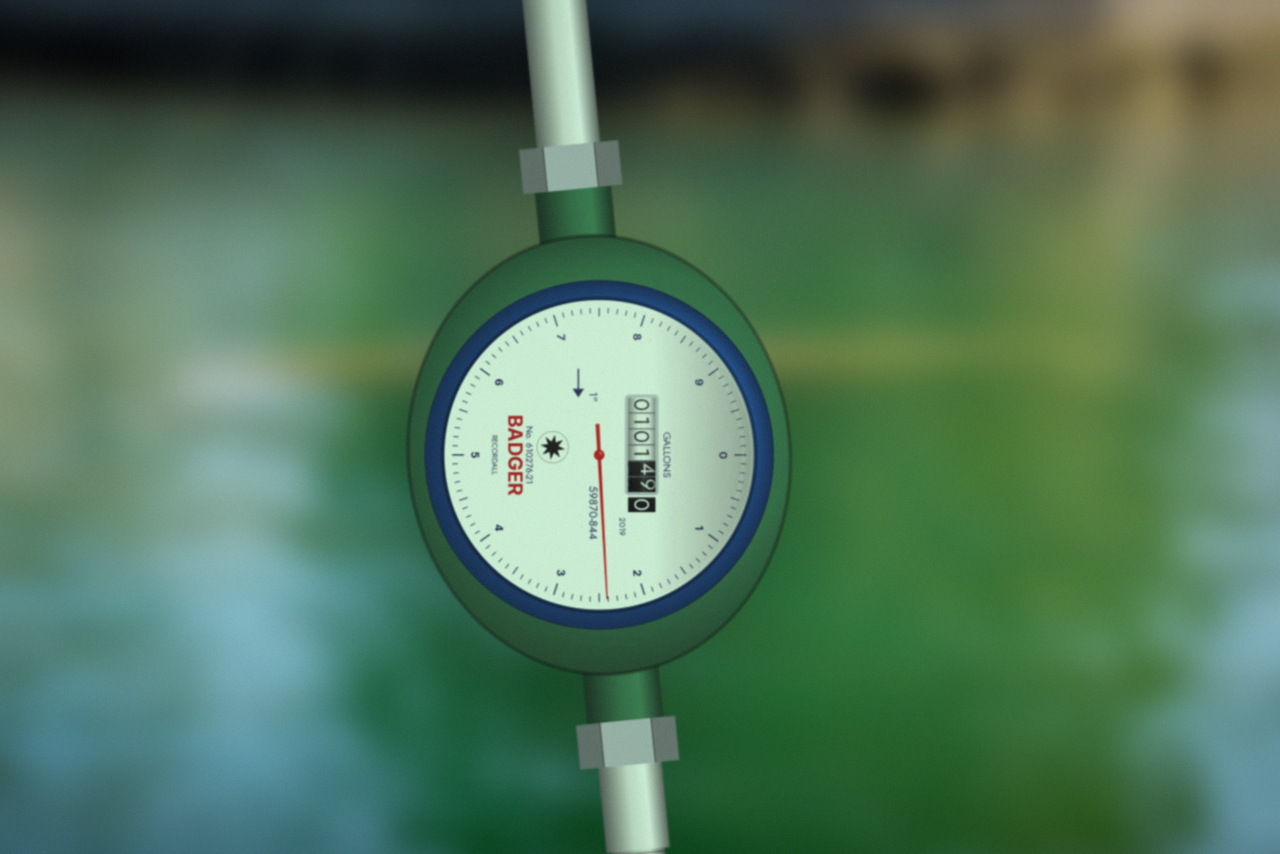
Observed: 101492.4 gal
